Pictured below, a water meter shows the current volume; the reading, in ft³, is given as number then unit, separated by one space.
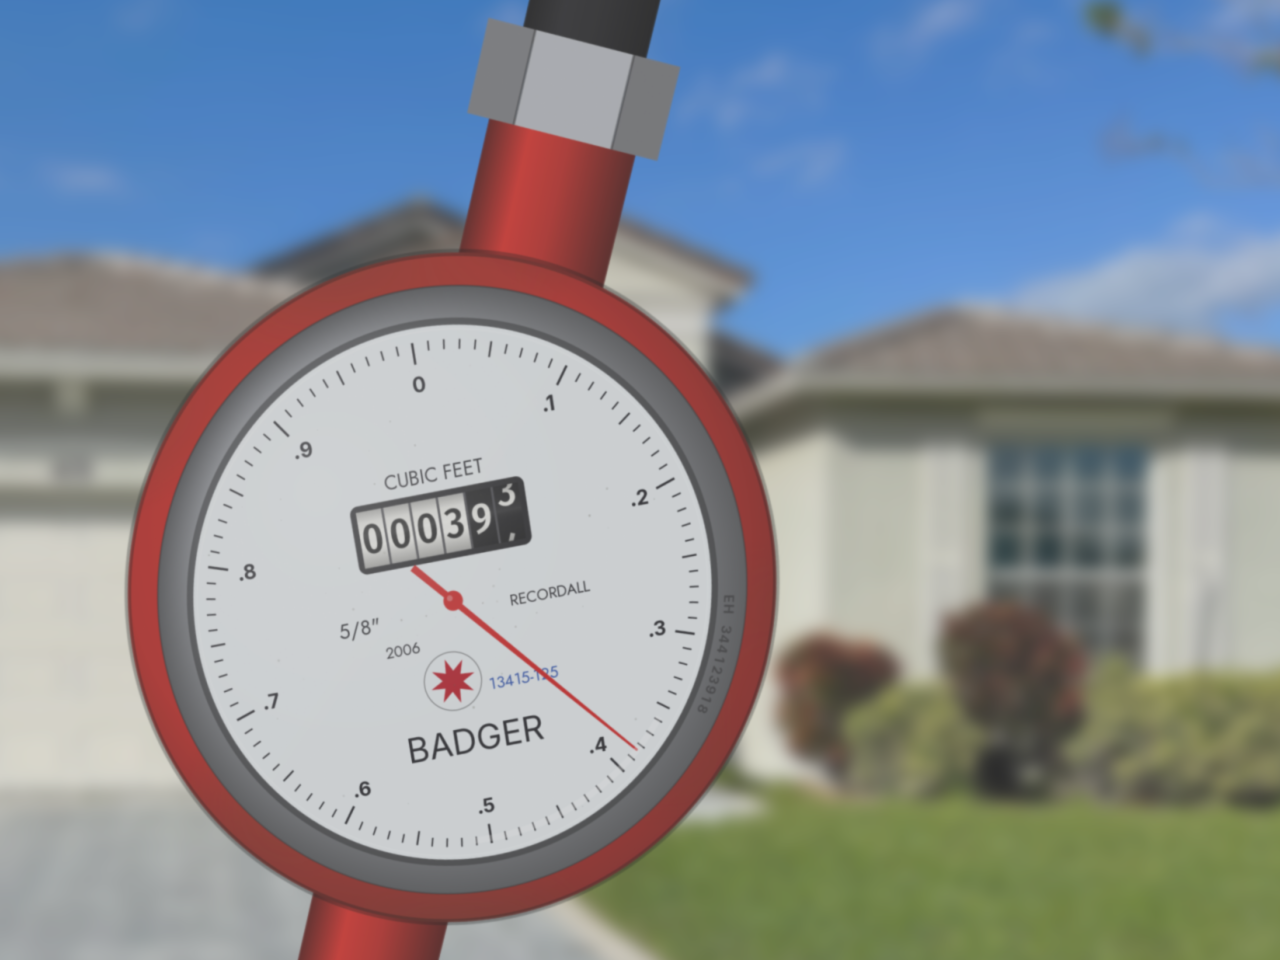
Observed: 393.38 ft³
